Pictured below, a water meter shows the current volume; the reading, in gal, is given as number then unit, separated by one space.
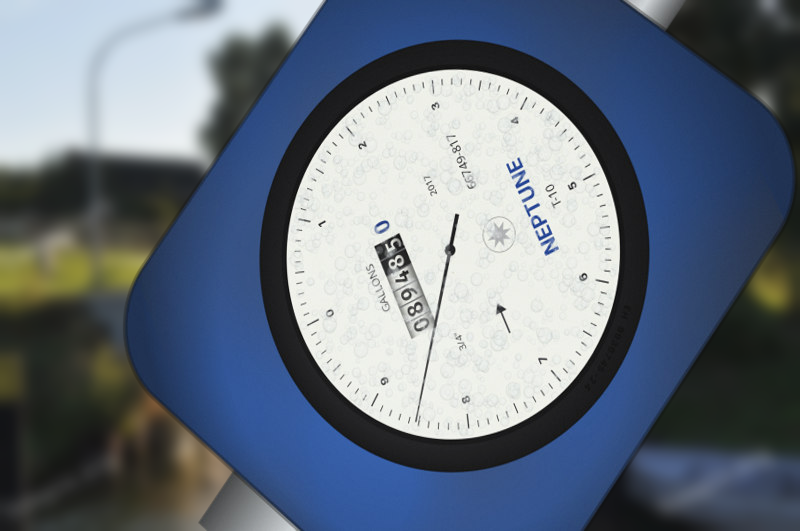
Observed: 894848.5 gal
